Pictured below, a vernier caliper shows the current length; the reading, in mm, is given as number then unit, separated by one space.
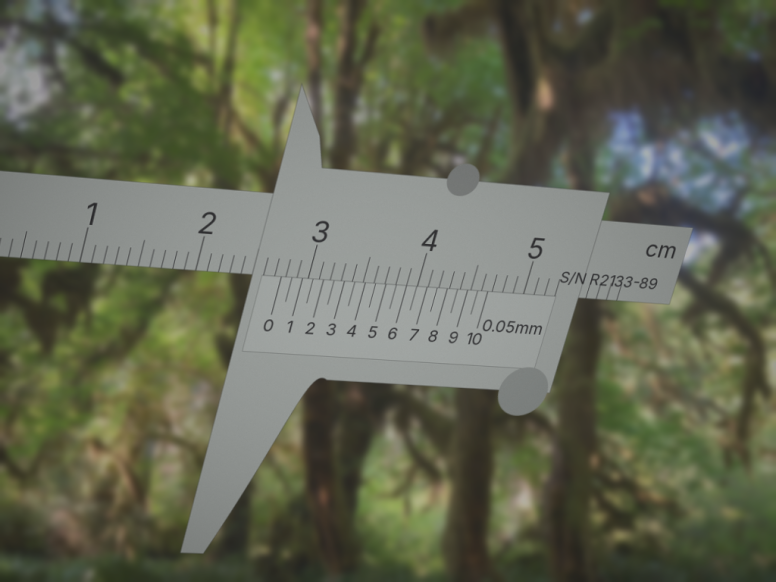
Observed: 27.6 mm
